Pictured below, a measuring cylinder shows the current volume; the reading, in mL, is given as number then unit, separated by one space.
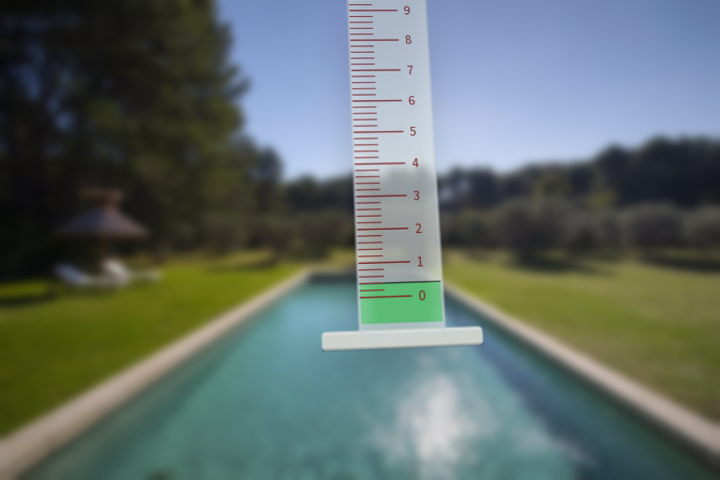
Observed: 0.4 mL
